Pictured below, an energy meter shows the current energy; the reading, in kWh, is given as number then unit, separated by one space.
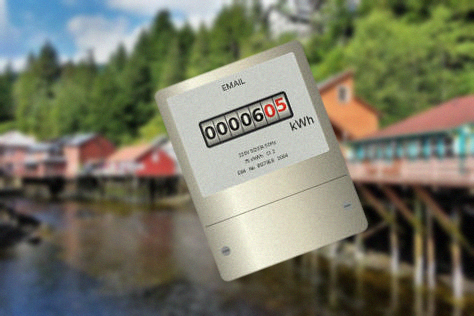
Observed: 6.05 kWh
